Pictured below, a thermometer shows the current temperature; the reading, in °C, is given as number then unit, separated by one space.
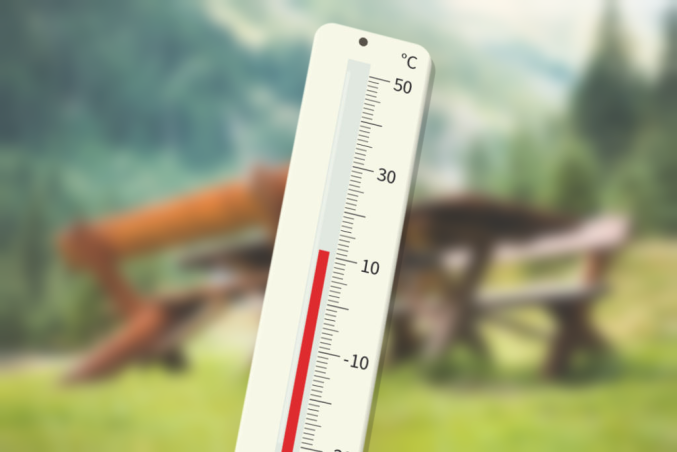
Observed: 11 °C
